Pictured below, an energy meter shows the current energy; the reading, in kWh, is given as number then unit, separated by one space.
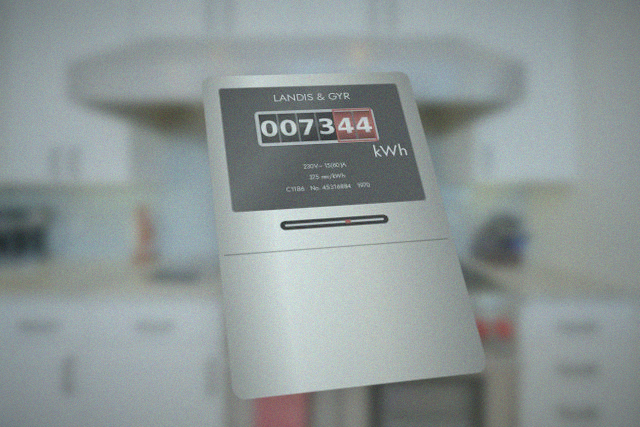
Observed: 73.44 kWh
